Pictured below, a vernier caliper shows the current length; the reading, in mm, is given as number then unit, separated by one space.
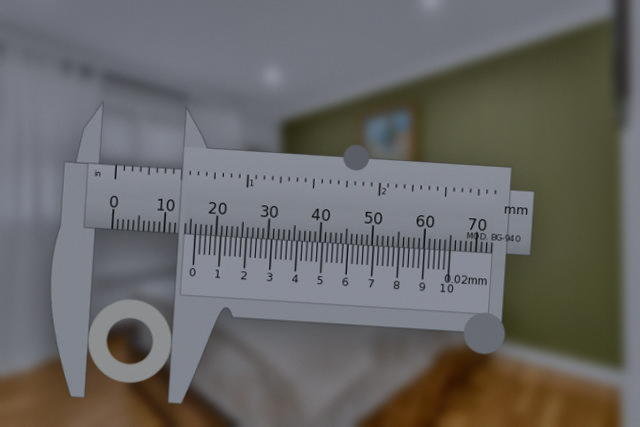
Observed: 16.0 mm
